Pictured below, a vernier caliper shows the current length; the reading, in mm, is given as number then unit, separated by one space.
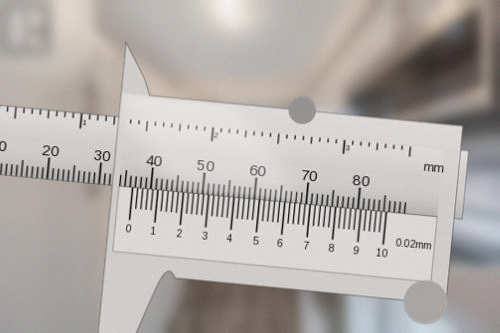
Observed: 36.5 mm
